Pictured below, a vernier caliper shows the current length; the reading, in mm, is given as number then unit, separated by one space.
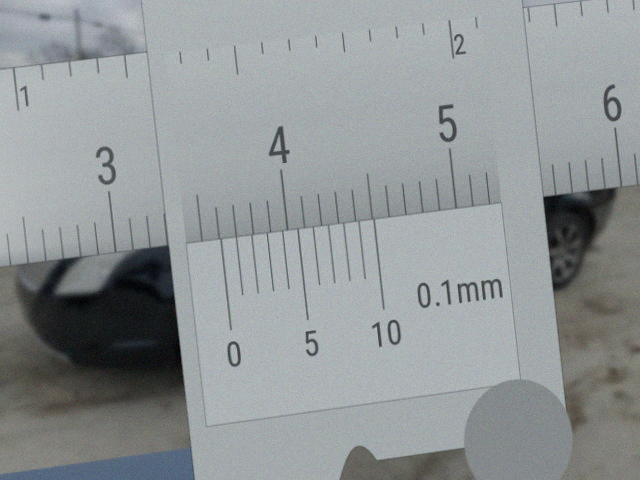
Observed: 36.1 mm
